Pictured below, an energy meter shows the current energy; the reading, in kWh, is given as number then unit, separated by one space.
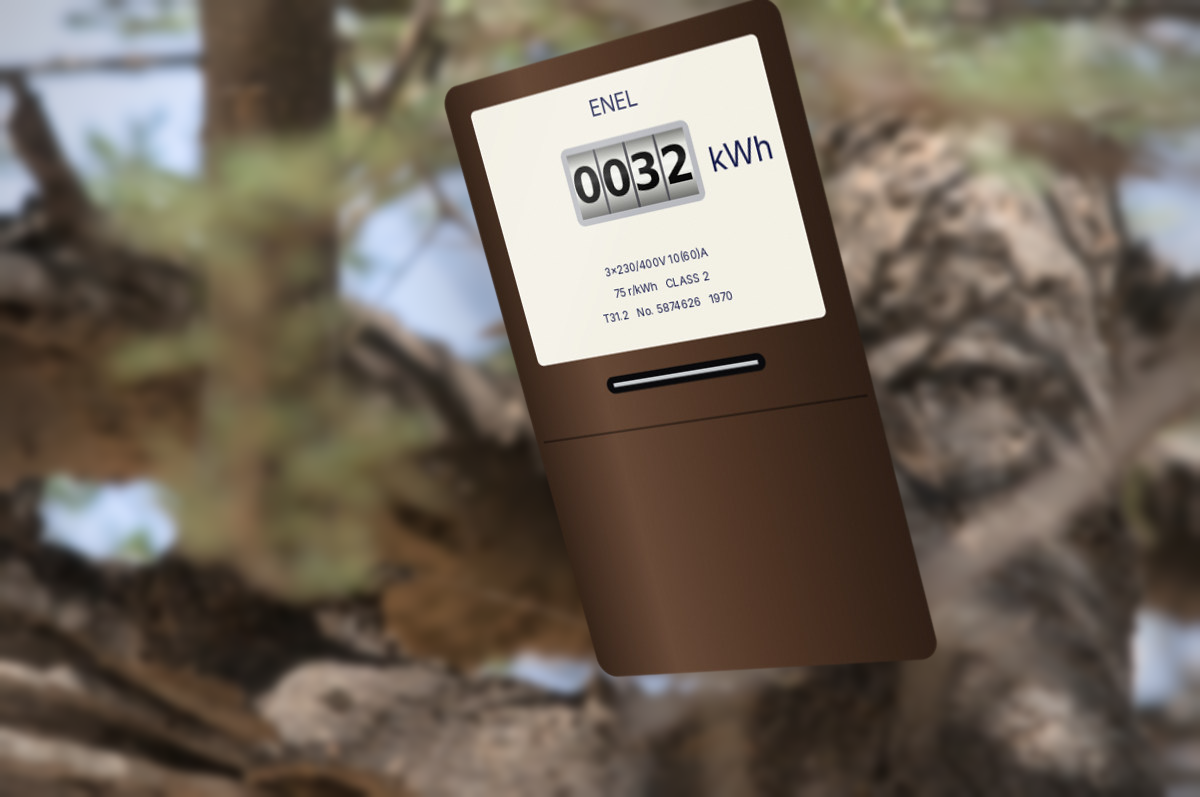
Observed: 32 kWh
